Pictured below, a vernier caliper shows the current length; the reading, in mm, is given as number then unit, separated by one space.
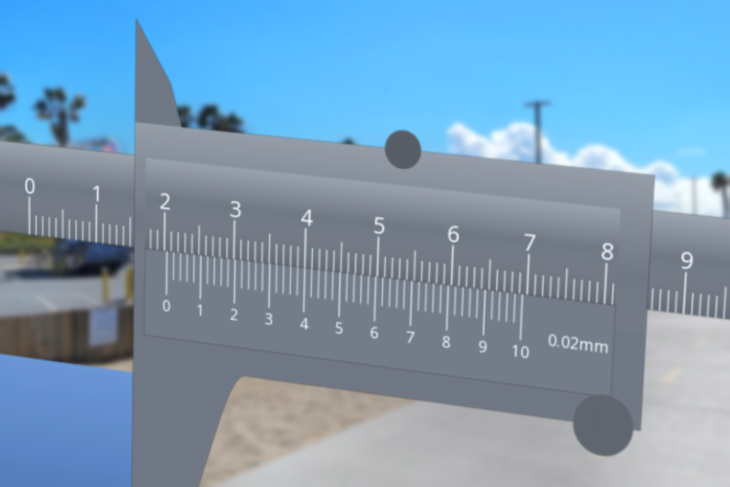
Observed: 20.4 mm
